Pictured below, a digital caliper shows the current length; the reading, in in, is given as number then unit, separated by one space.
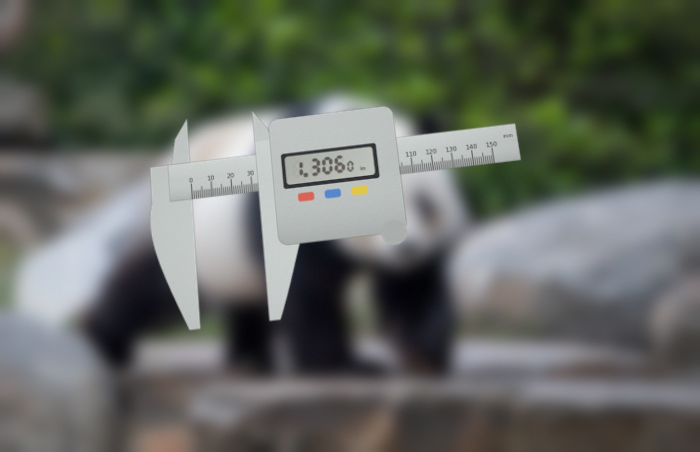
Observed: 1.3060 in
